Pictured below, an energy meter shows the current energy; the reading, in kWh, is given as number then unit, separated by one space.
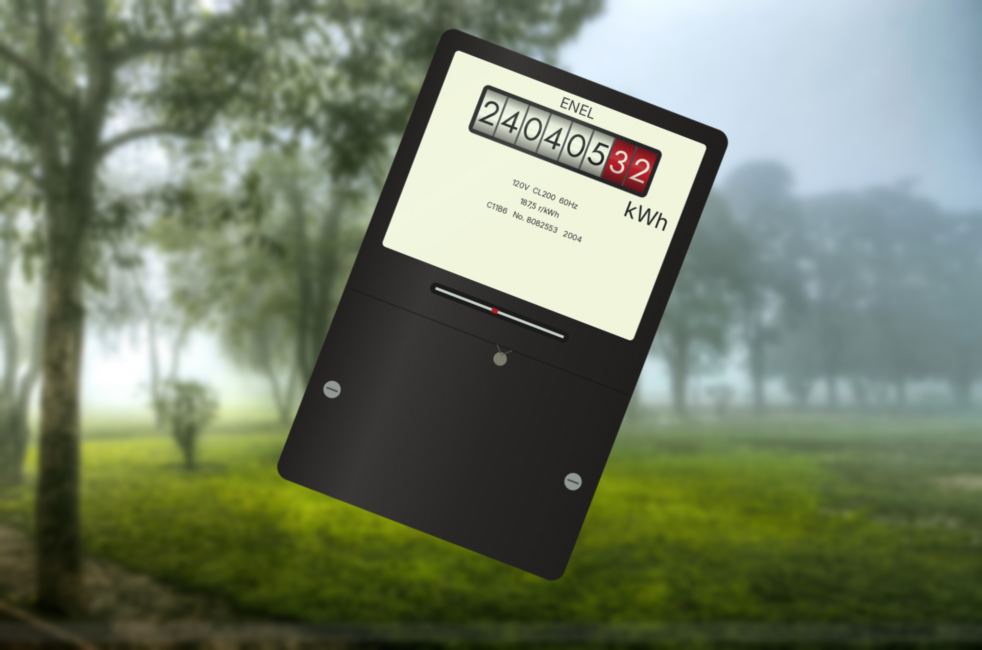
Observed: 240405.32 kWh
